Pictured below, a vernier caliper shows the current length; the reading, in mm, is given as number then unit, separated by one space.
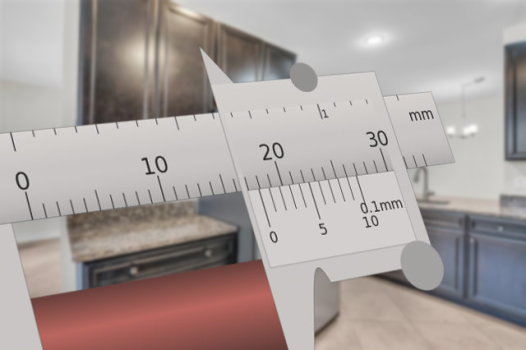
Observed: 17.9 mm
